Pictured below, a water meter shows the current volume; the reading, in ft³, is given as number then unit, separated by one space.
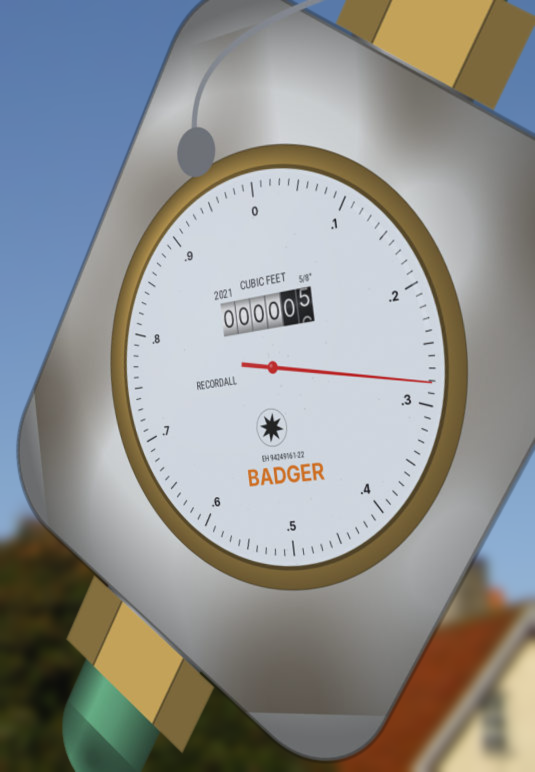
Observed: 5.28 ft³
